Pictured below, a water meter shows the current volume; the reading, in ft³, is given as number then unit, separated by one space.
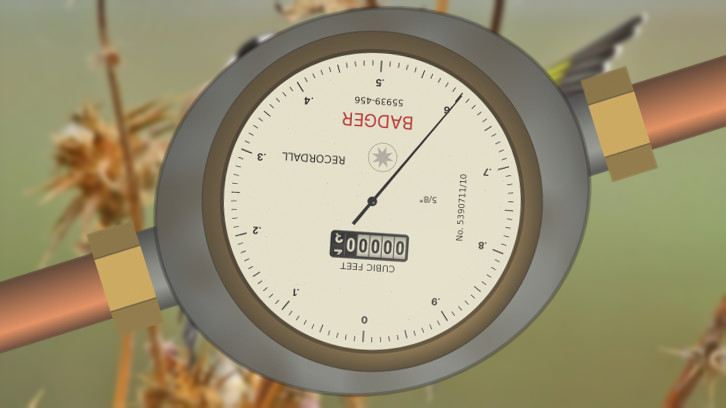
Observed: 2.60 ft³
